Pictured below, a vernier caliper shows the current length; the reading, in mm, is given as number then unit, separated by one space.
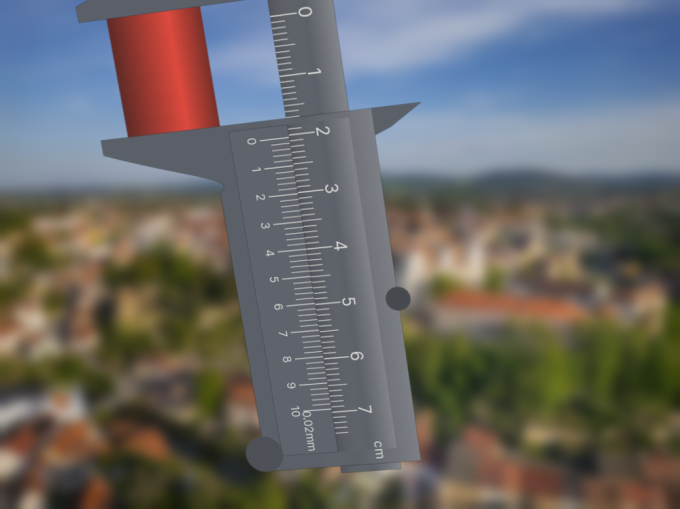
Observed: 20.4 mm
